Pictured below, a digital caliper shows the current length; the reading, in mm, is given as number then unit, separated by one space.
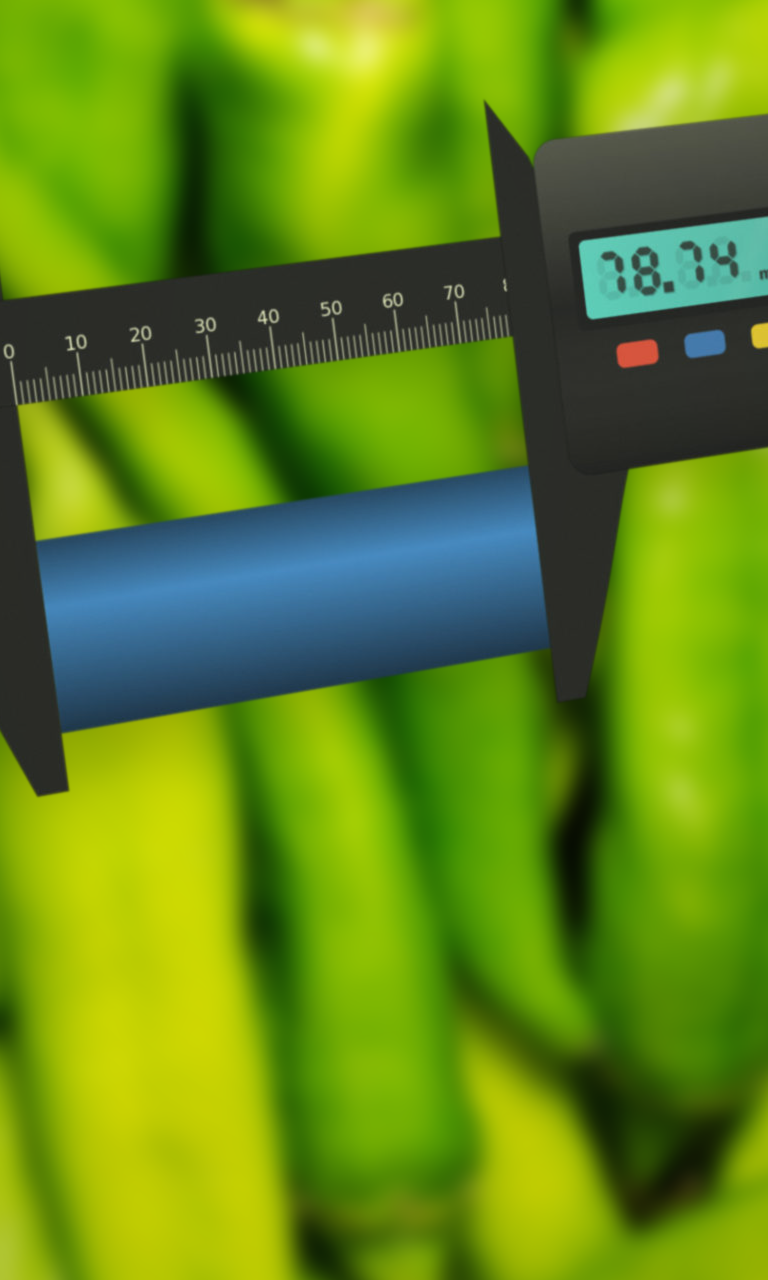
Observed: 78.74 mm
